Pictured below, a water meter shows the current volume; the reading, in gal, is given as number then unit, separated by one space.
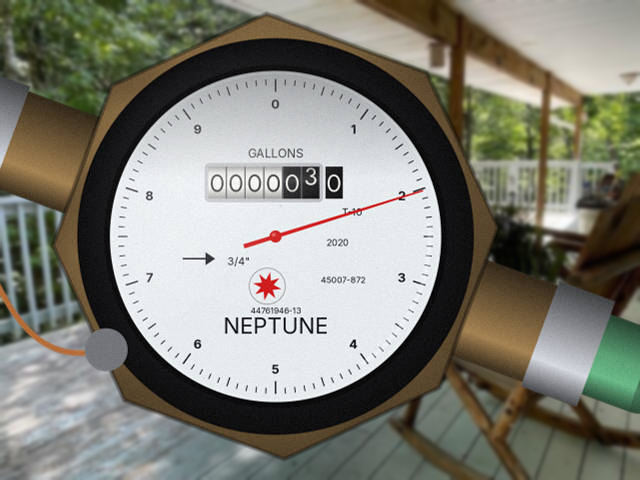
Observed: 32.0 gal
